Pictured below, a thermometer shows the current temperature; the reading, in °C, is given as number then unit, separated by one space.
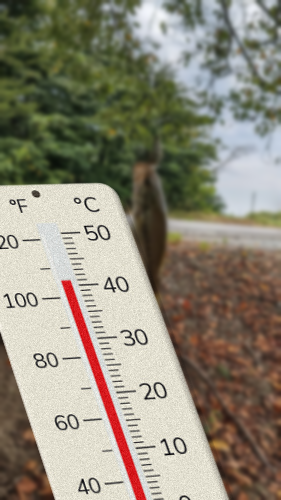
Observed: 41 °C
